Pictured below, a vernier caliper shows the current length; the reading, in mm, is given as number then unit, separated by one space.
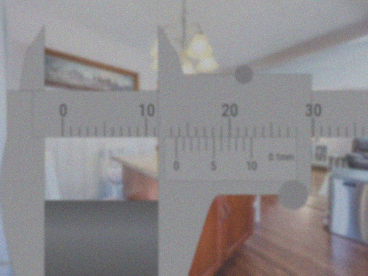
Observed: 13.6 mm
